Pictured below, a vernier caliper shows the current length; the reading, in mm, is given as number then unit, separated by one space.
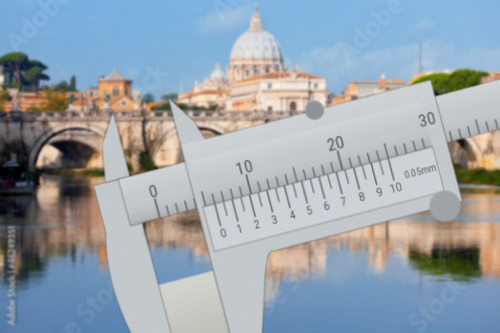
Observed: 6.0 mm
